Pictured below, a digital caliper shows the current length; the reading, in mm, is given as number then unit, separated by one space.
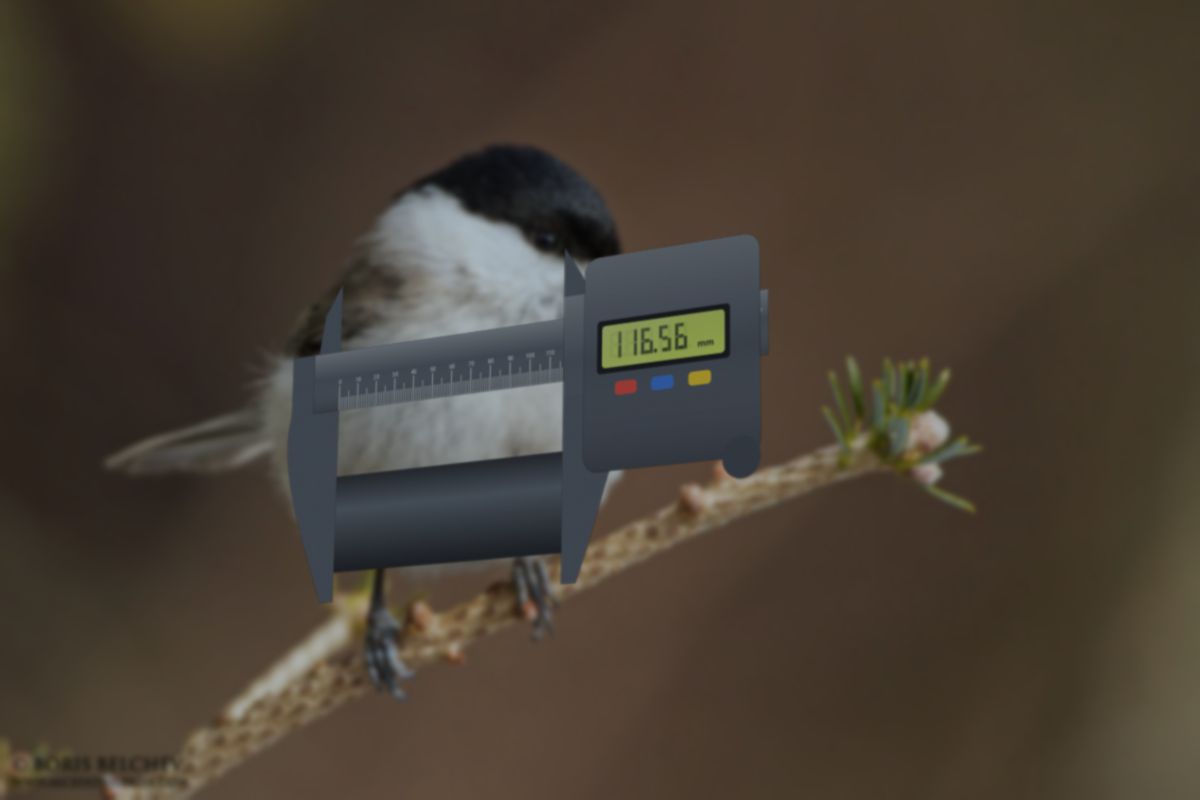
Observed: 116.56 mm
